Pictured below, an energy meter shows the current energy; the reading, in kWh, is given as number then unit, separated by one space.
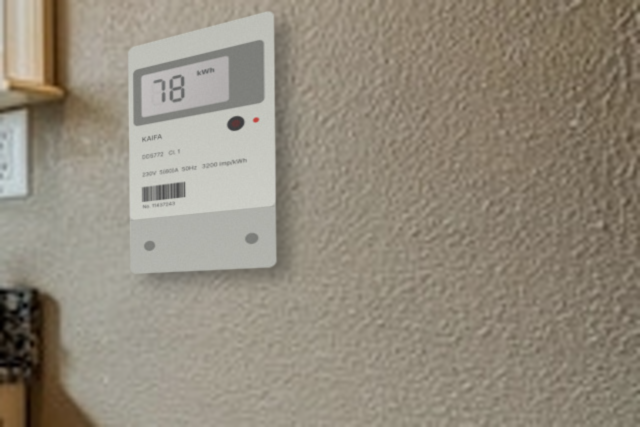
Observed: 78 kWh
